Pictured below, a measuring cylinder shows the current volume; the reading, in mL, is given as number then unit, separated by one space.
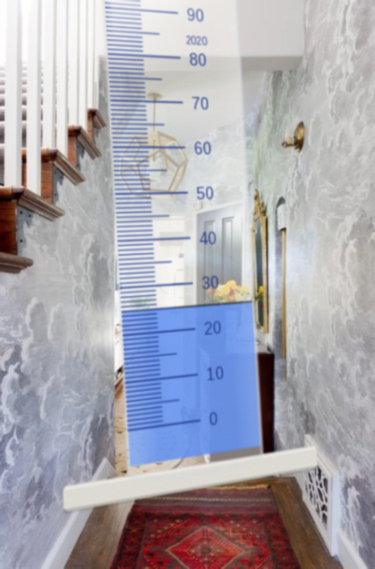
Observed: 25 mL
